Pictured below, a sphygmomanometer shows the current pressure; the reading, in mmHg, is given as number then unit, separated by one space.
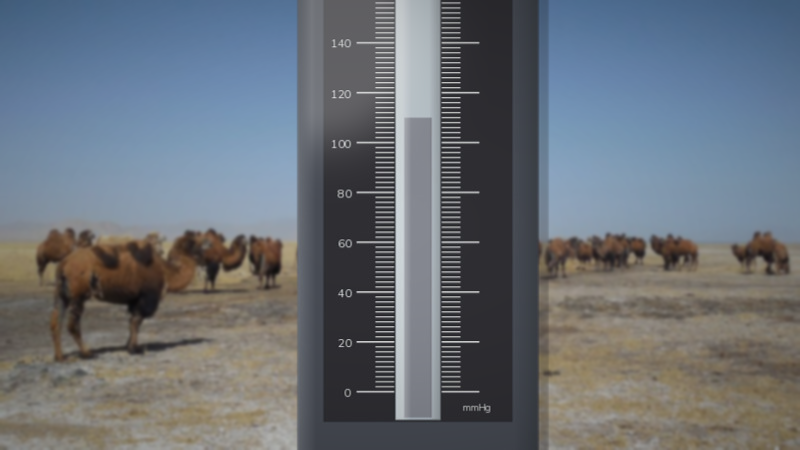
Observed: 110 mmHg
